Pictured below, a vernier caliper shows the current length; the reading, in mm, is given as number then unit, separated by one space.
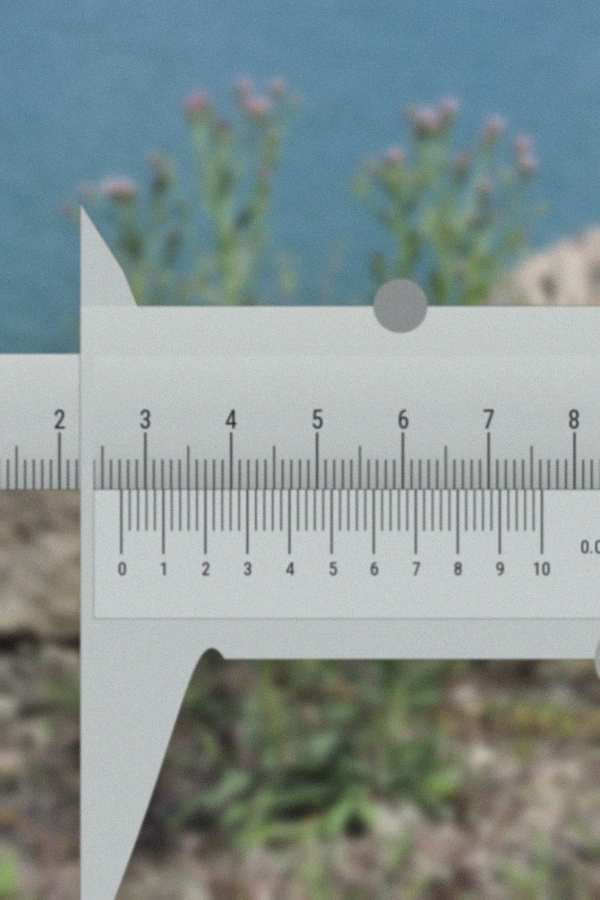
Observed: 27.2 mm
